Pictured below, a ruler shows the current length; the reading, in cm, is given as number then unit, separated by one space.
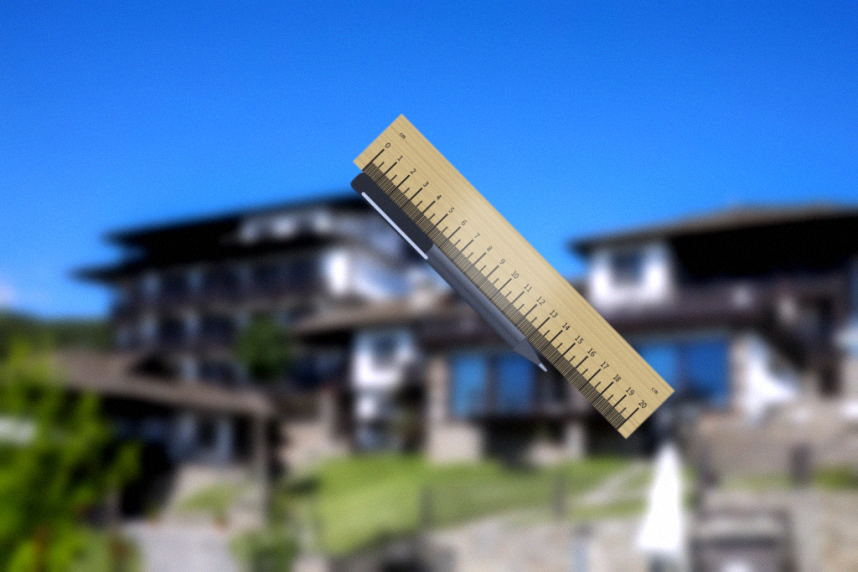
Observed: 15 cm
